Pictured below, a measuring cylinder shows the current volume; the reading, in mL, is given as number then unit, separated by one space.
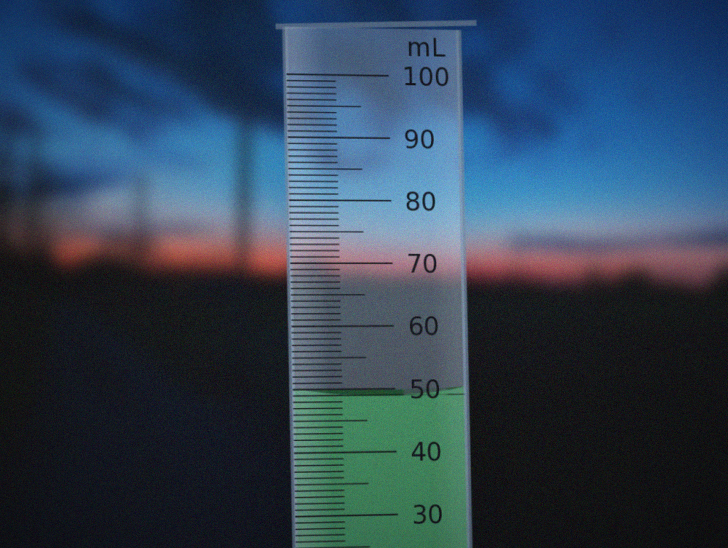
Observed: 49 mL
